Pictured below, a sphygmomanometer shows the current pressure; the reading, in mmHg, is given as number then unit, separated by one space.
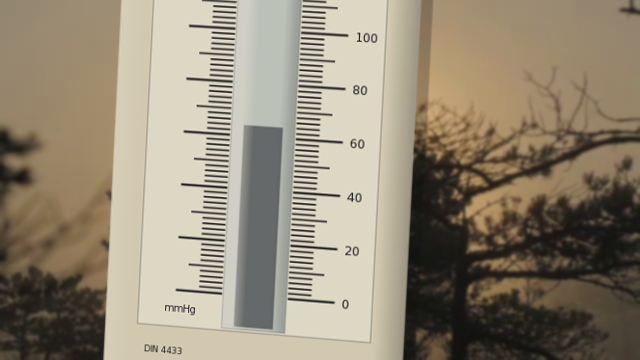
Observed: 64 mmHg
